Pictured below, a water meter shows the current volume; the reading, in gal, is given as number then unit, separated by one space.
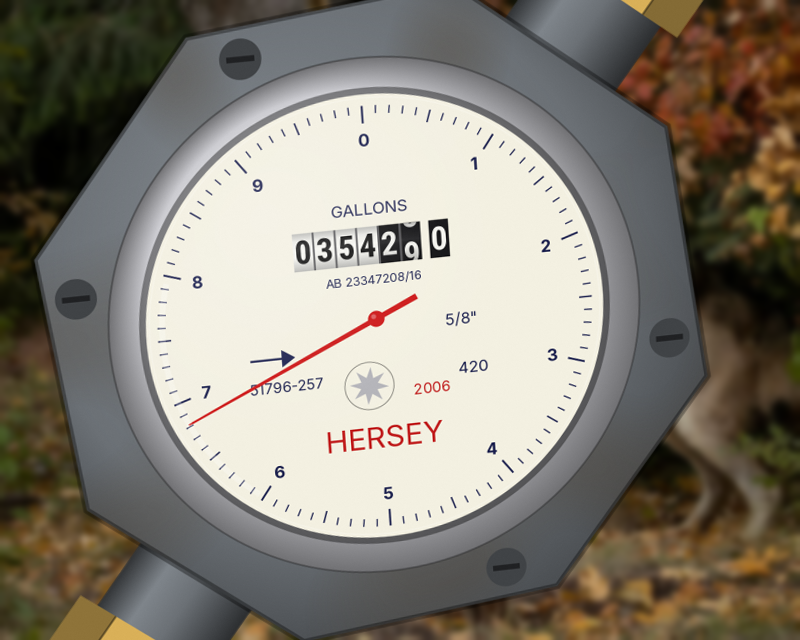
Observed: 354286.8 gal
